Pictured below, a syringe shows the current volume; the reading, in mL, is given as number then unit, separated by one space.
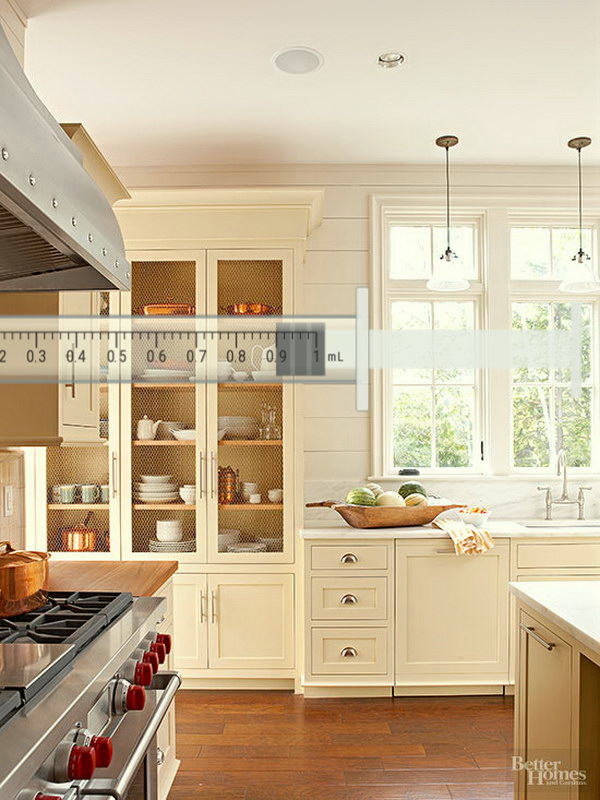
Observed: 0.9 mL
